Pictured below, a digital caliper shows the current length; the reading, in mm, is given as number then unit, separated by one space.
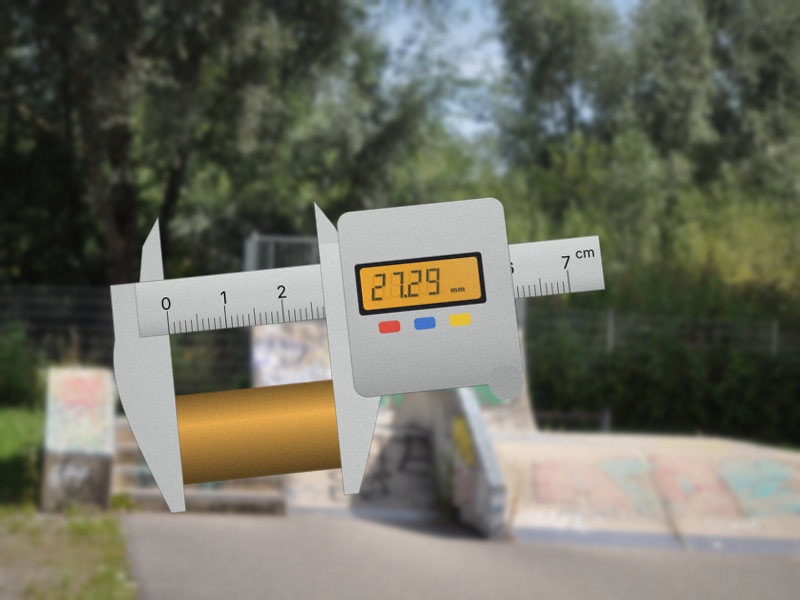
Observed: 27.29 mm
